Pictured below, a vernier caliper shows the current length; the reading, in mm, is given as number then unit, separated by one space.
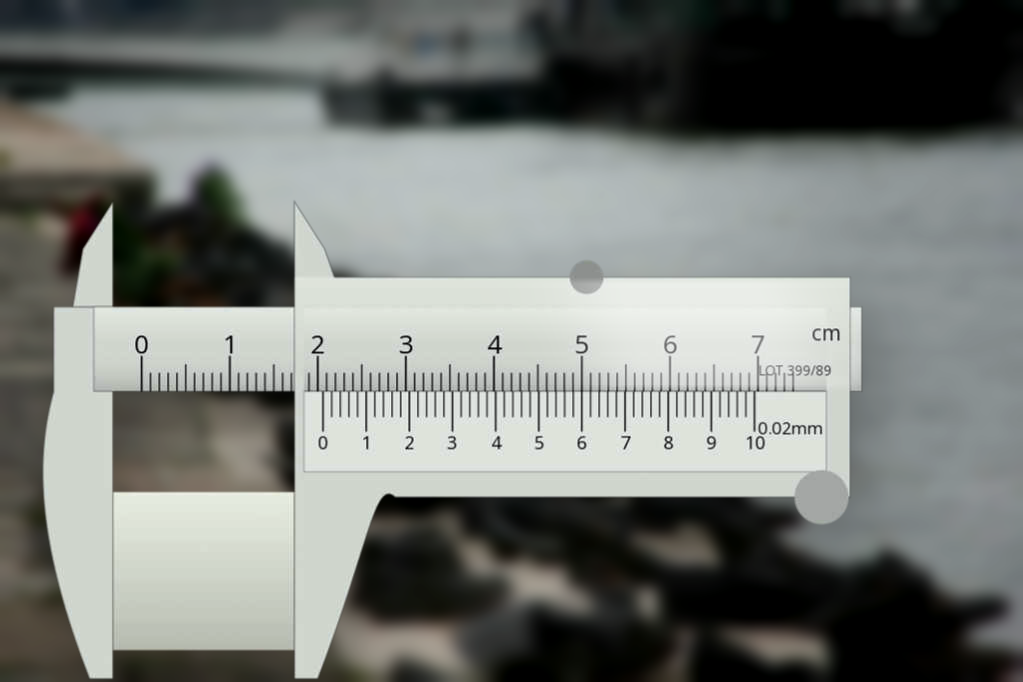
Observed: 20.6 mm
